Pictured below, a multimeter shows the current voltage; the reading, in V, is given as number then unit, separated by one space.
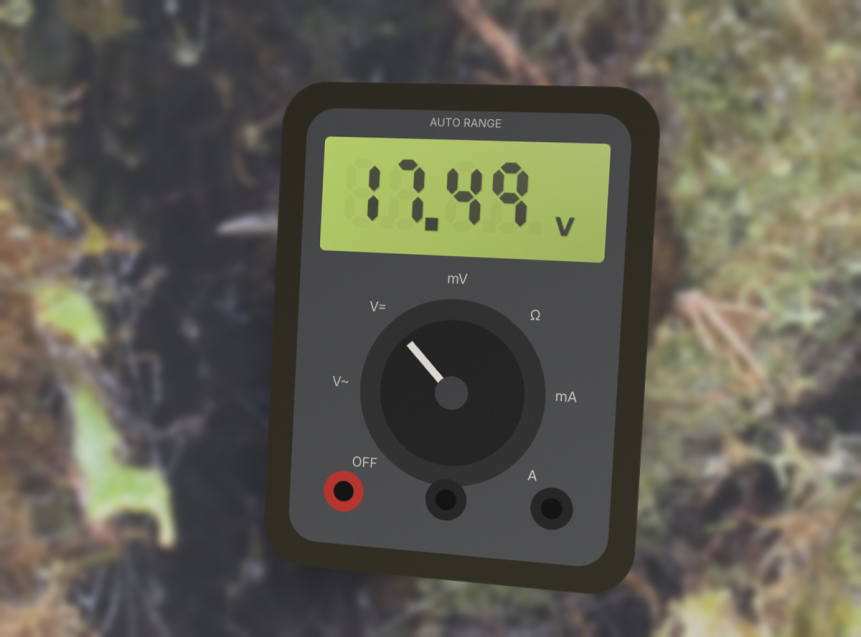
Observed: 17.49 V
